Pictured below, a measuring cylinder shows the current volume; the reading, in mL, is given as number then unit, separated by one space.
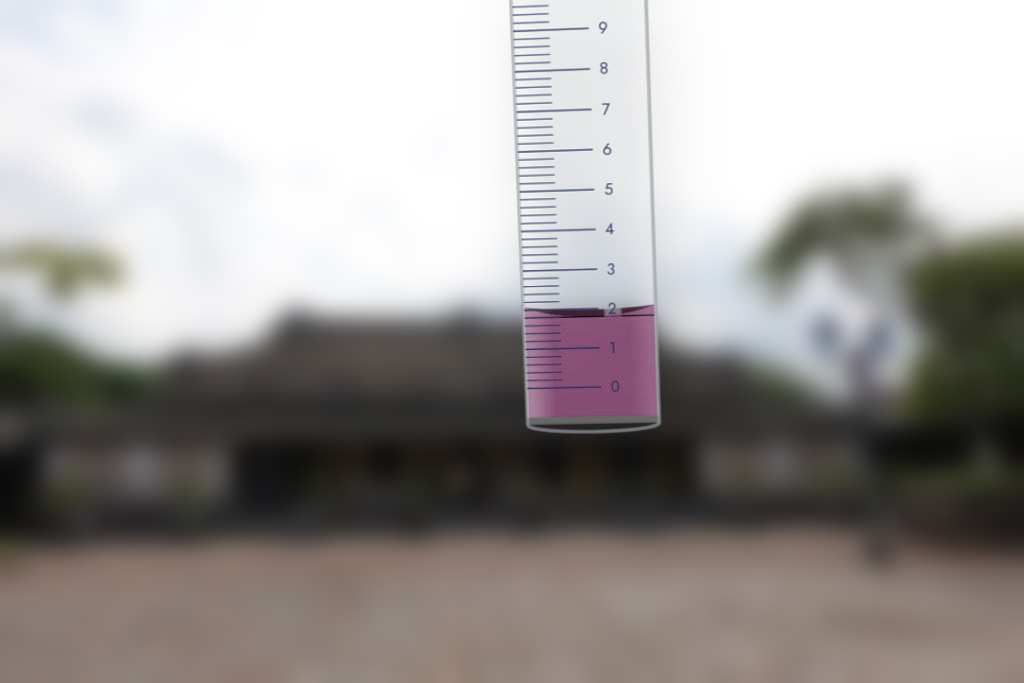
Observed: 1.8 mL
